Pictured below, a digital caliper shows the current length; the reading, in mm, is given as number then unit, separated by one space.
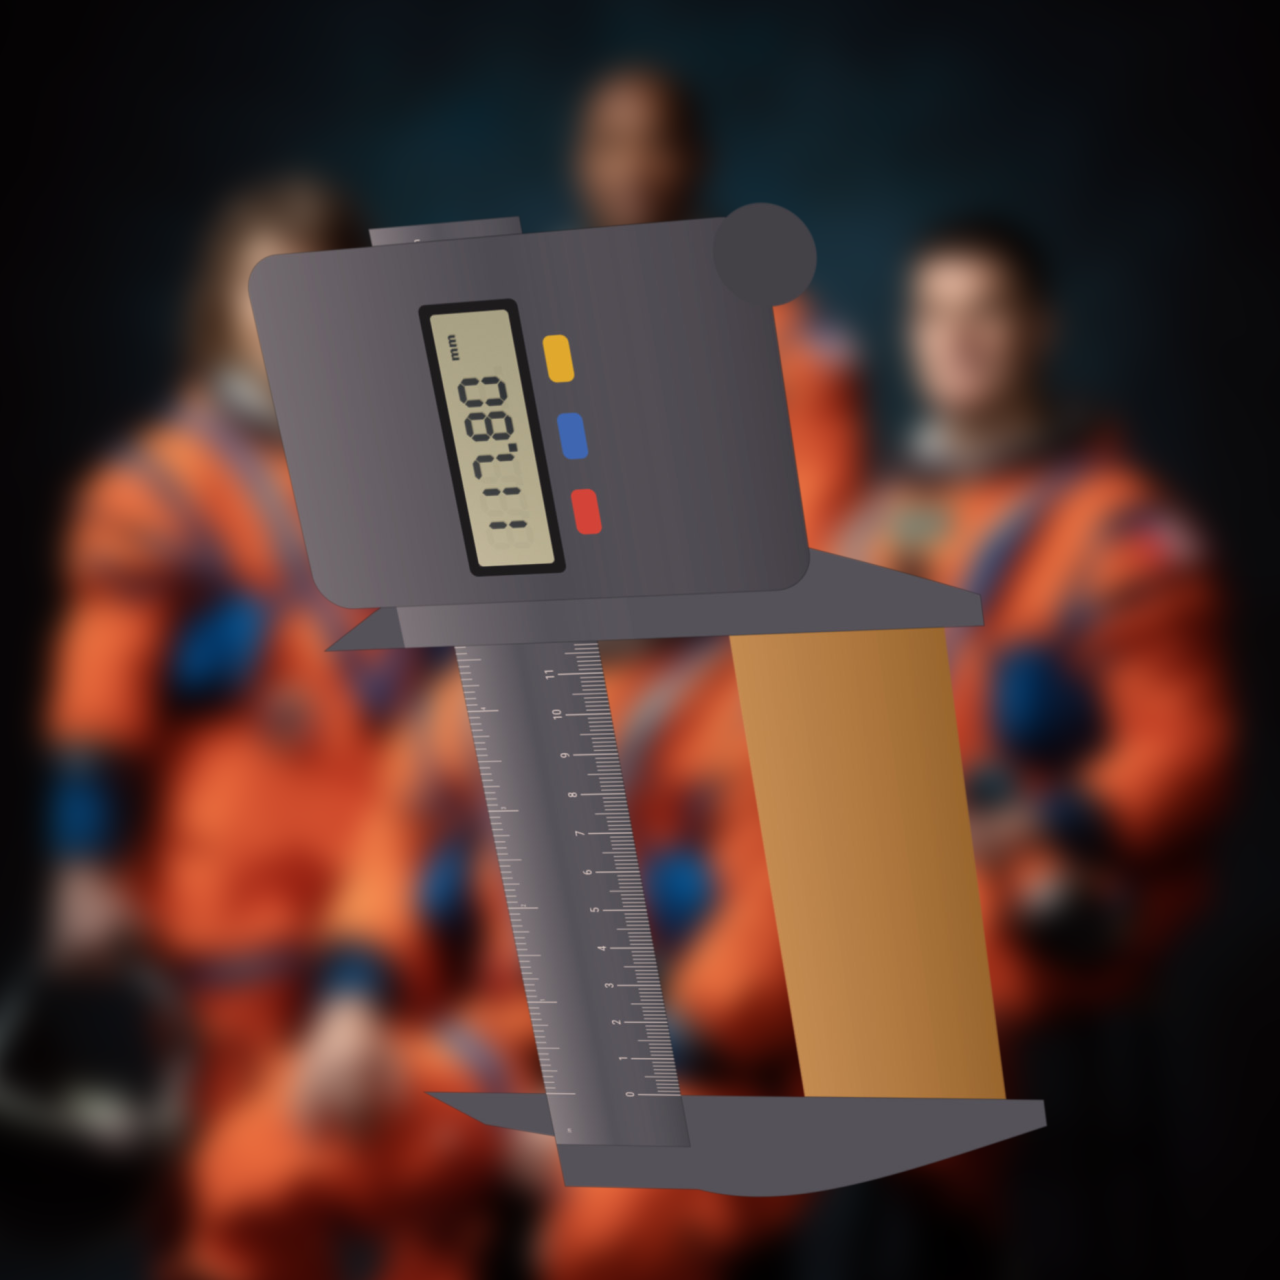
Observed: 117.80 mm
